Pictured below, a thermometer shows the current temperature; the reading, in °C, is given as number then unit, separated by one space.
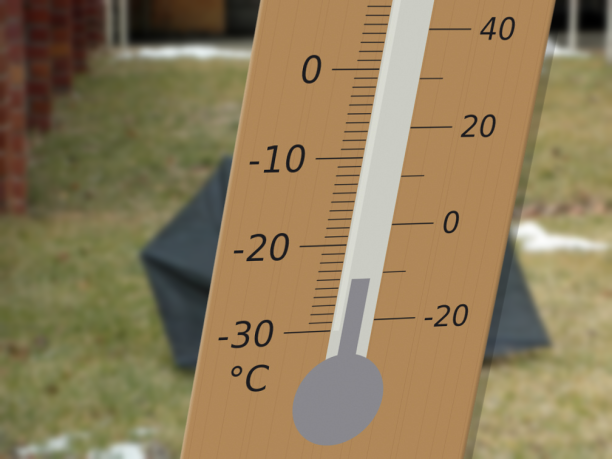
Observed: -24 °C
